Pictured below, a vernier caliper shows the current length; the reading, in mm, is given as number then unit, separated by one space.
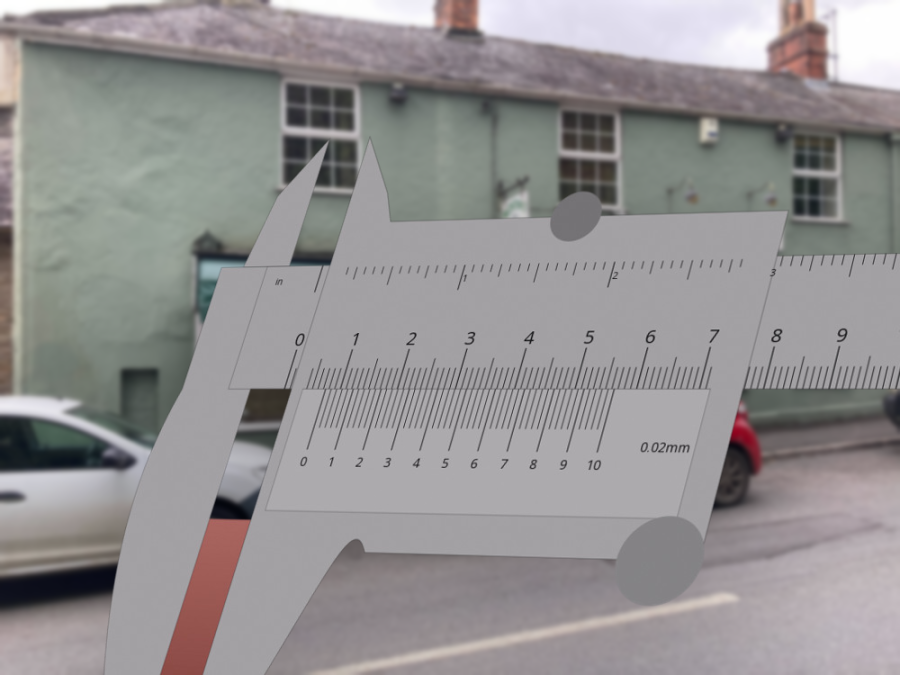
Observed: 7.4 mm
